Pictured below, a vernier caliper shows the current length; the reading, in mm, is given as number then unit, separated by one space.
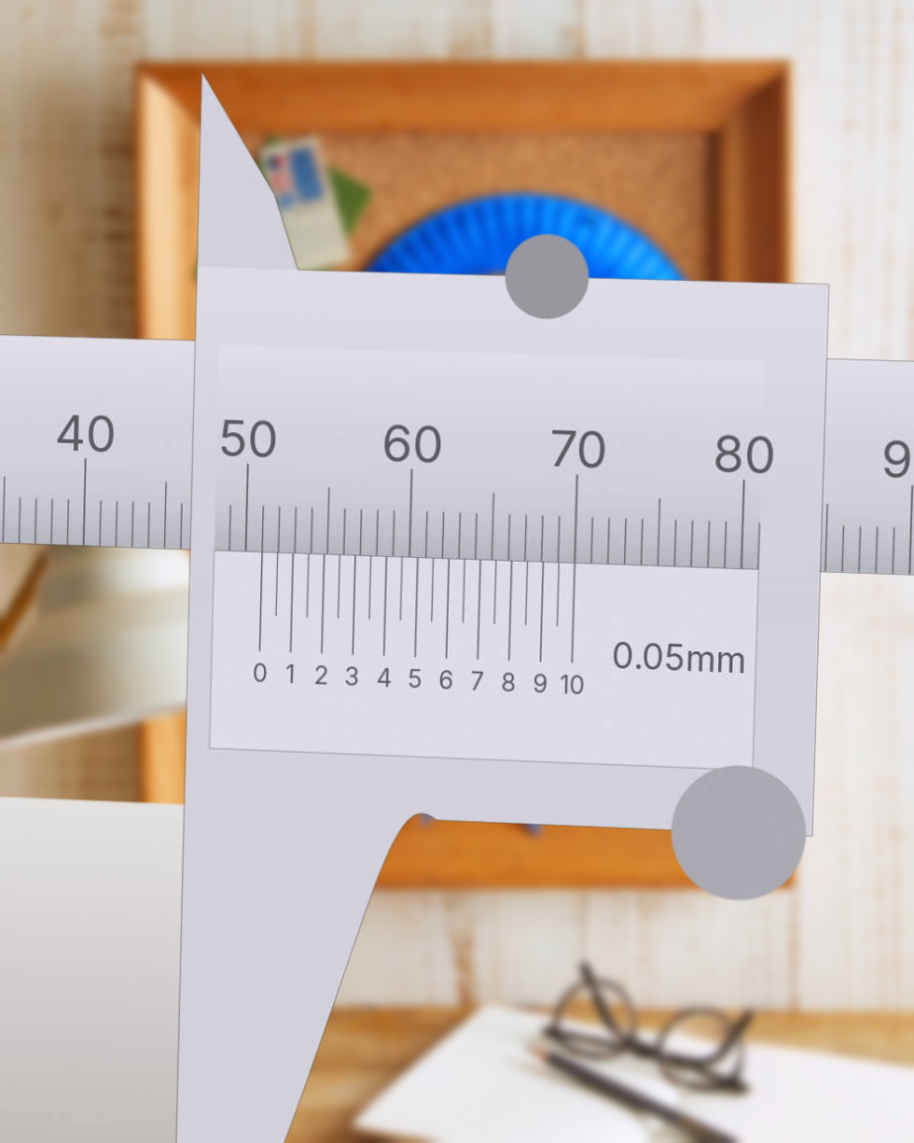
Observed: 51.0 mm
